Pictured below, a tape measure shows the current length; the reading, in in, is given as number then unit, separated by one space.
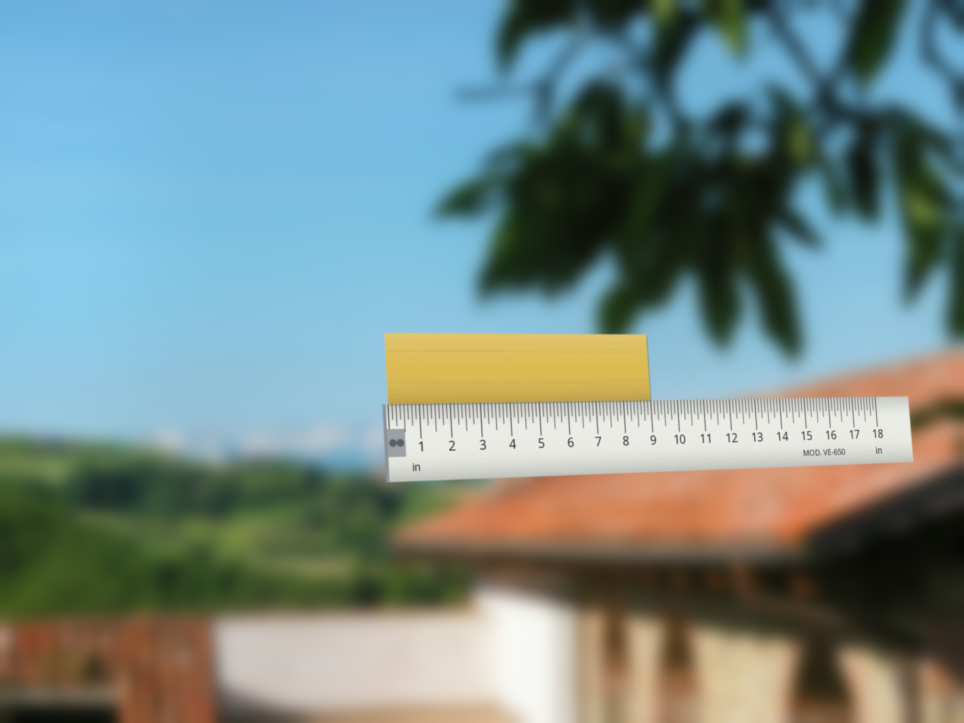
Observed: 9 in
